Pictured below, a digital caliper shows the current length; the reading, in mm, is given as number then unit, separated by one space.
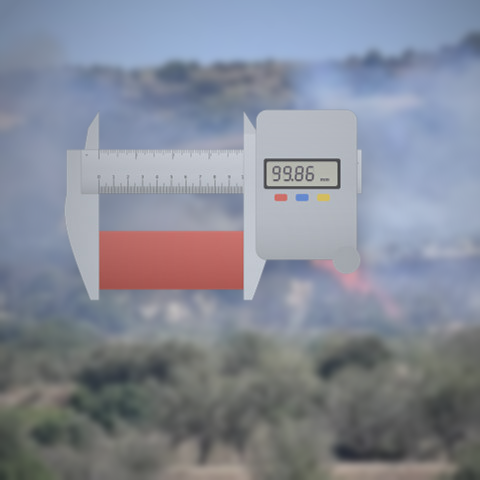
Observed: 99.86 mm
